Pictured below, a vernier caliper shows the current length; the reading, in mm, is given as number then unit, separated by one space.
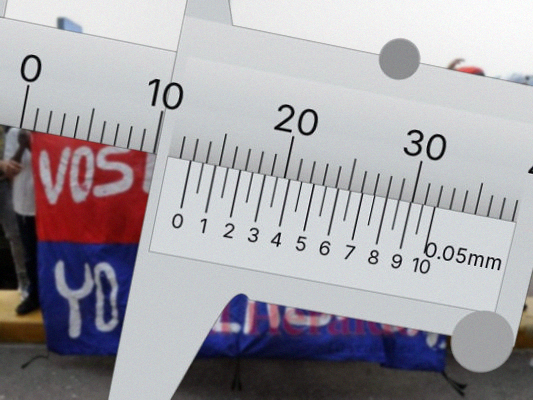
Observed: 12.8 mm
